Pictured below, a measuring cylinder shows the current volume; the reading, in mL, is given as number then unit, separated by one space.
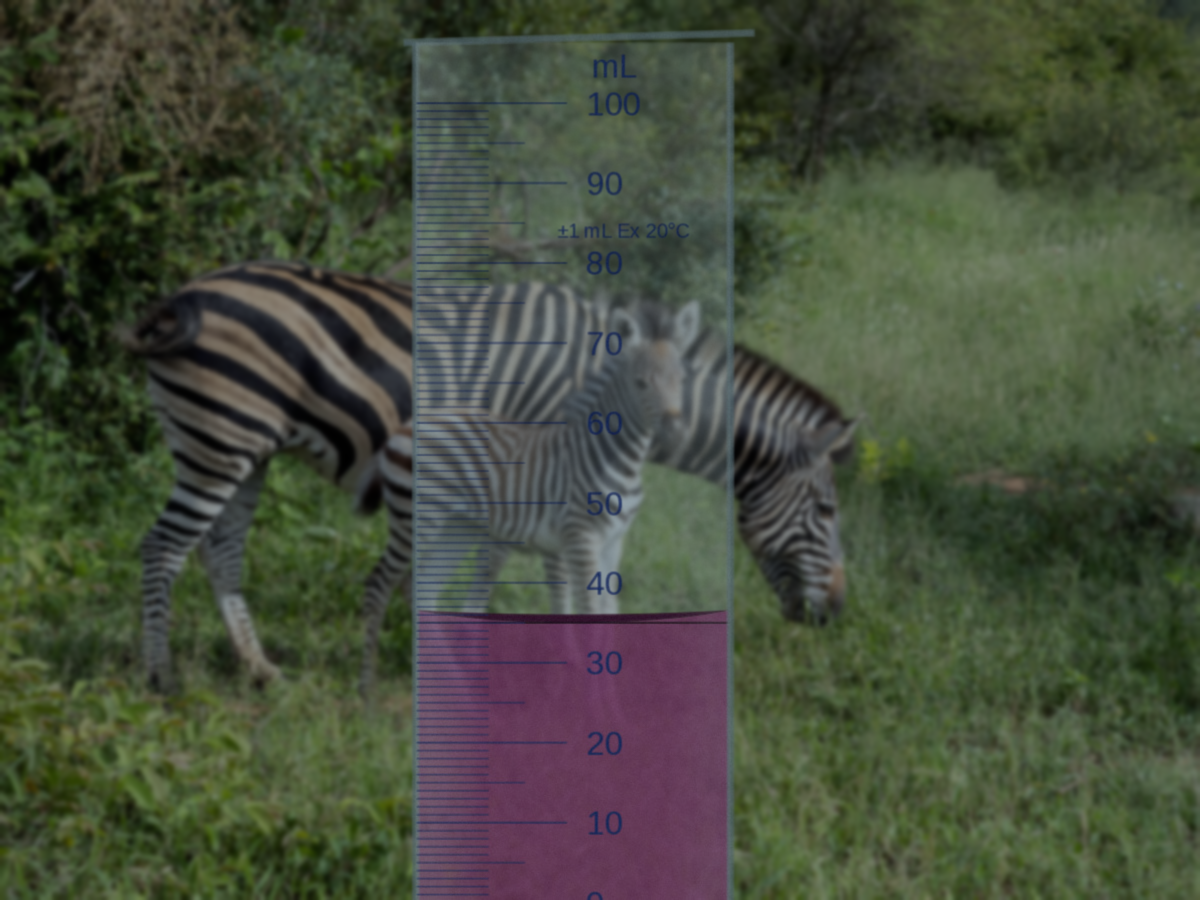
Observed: 35 mL
